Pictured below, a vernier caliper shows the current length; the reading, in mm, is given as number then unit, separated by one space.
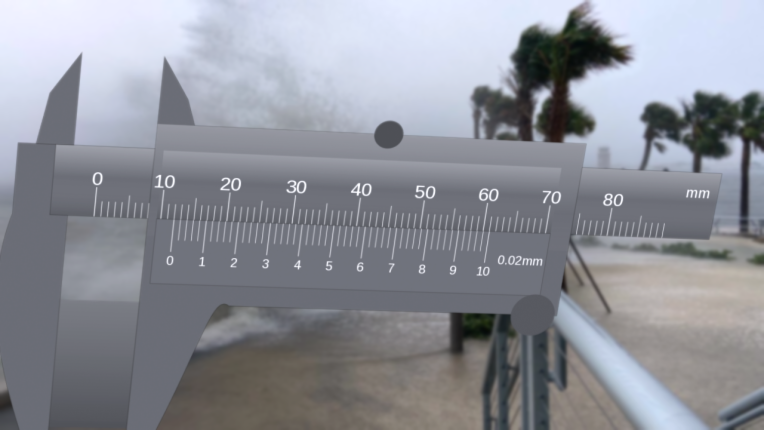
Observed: 12.0 mm
